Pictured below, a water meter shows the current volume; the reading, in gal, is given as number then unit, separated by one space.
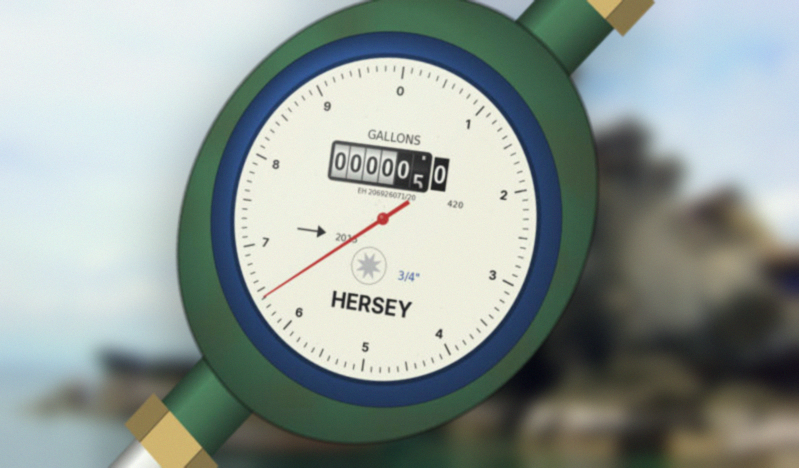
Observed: 46.4 gal
